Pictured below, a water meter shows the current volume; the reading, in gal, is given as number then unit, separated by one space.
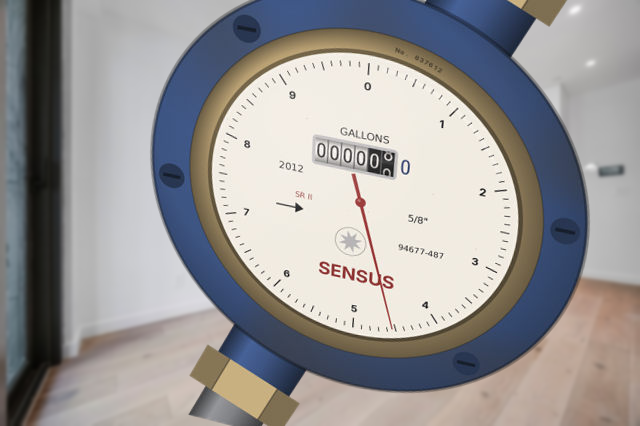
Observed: 84.5 gal
